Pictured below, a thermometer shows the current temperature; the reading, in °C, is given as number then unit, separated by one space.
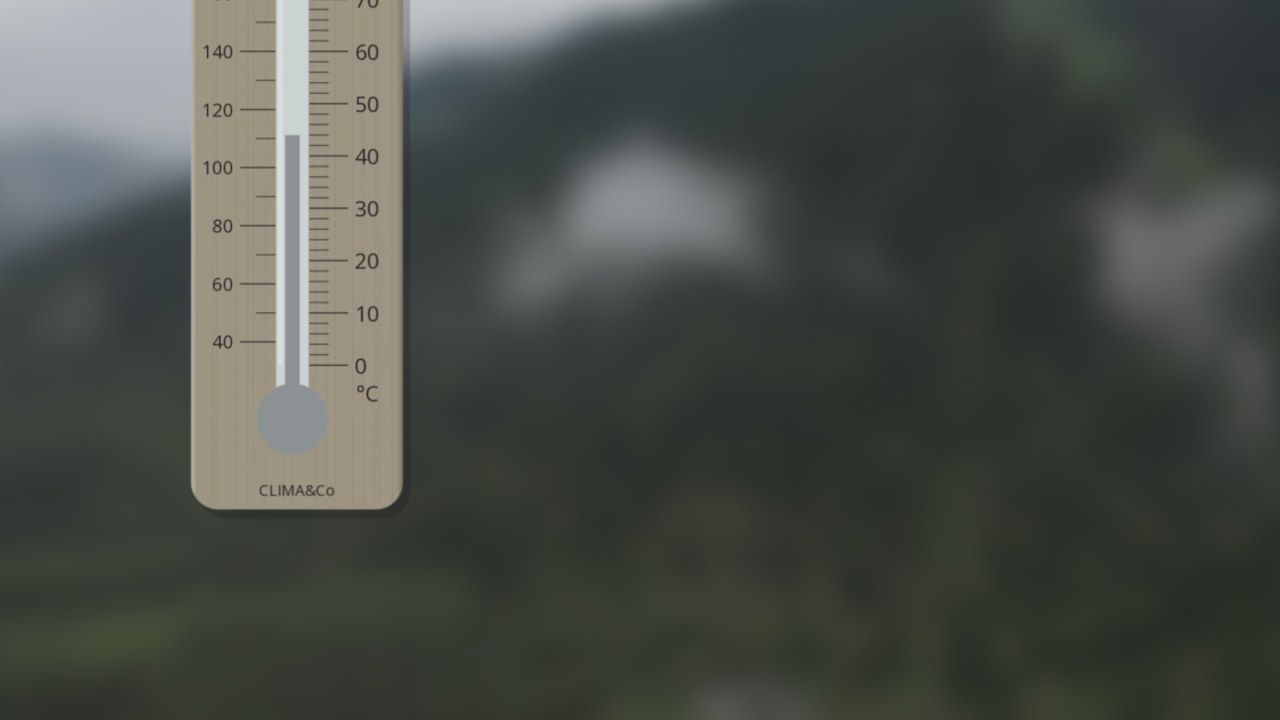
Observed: 44 °C
